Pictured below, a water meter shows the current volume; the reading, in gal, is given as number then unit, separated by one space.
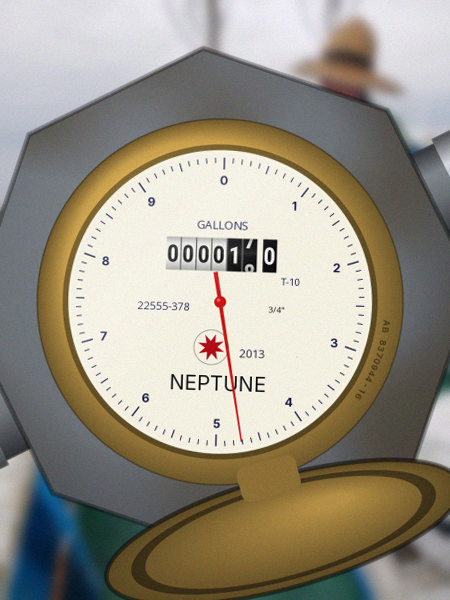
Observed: 174.7 gal
